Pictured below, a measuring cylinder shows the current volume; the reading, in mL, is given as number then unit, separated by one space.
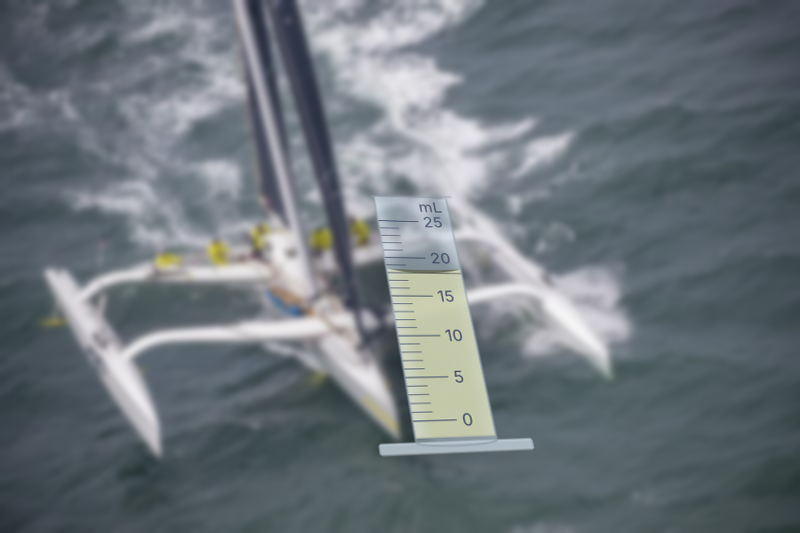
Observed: 18 mL
